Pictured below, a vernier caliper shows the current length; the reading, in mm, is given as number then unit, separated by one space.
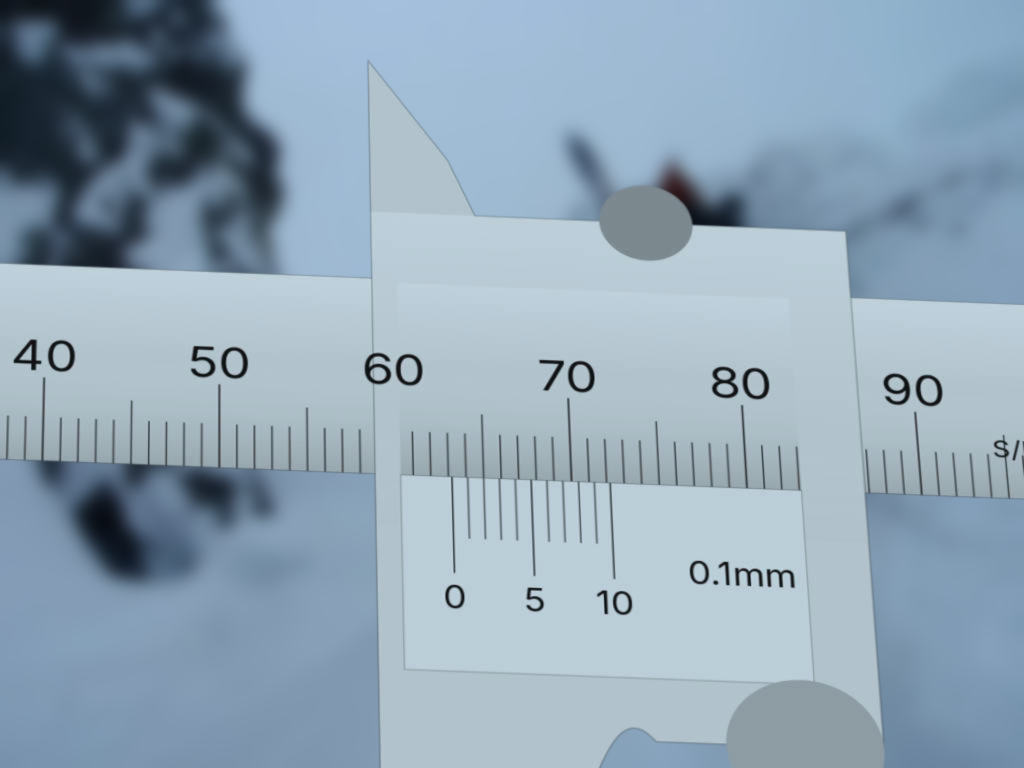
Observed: 63.2 mm
